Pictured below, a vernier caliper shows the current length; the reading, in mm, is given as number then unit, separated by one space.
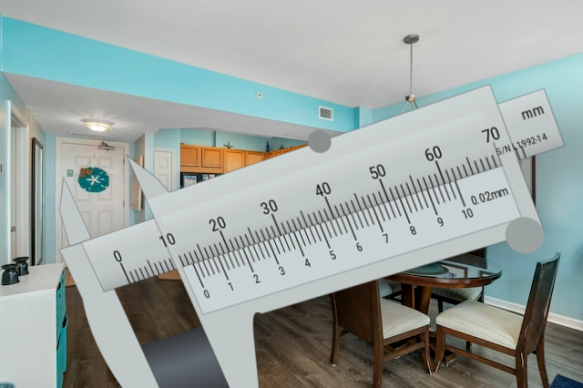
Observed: 12.8 mm
